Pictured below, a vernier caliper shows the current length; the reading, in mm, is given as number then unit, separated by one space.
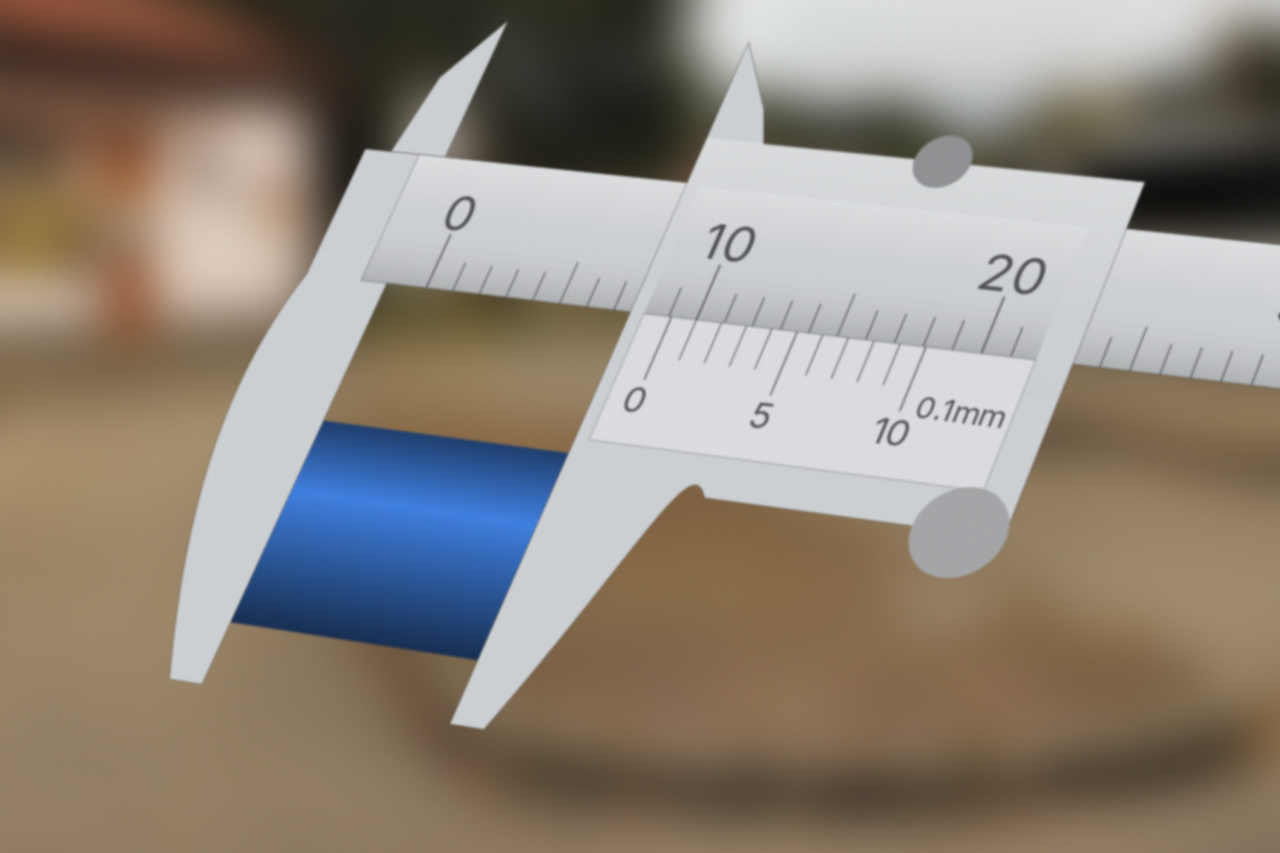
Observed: 9.1 mm
